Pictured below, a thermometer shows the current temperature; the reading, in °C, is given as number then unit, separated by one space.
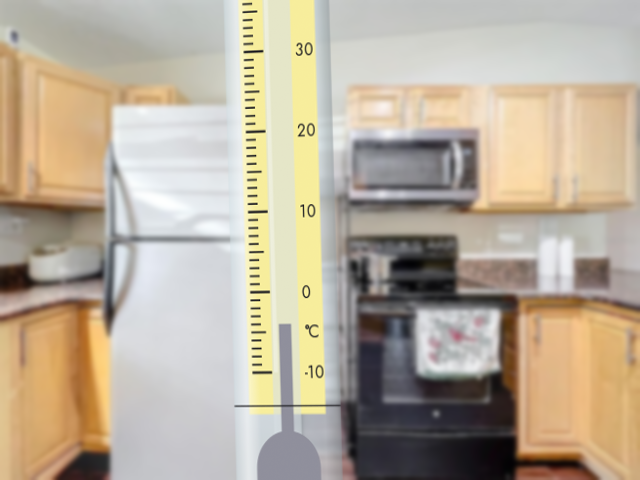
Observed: -4 °C
